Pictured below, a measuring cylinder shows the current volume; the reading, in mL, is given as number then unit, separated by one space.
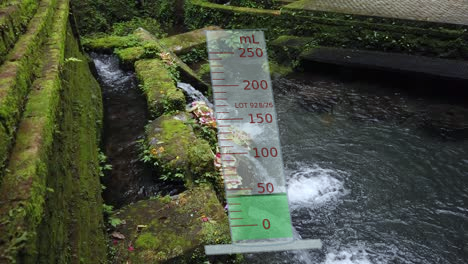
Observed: 40 mL
